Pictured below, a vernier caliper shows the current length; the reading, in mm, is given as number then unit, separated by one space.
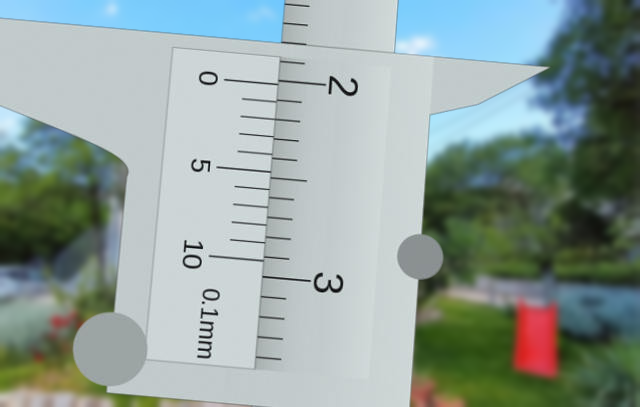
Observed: 20.2 mm
